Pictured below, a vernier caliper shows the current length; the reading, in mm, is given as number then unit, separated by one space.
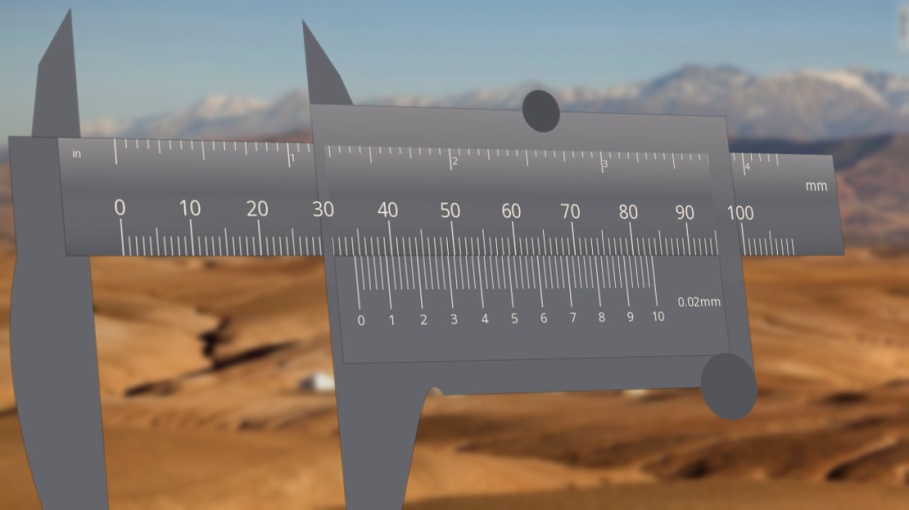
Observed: 34.2 mm
